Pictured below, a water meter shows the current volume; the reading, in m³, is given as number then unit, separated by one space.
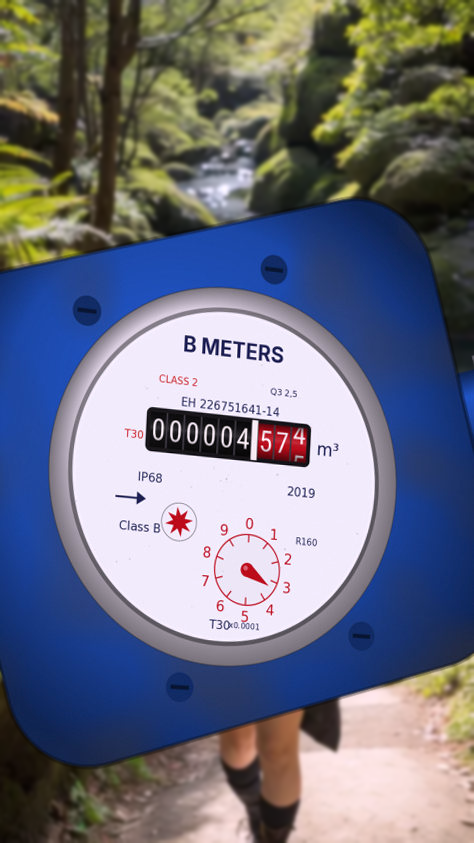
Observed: 4.5743 m³
